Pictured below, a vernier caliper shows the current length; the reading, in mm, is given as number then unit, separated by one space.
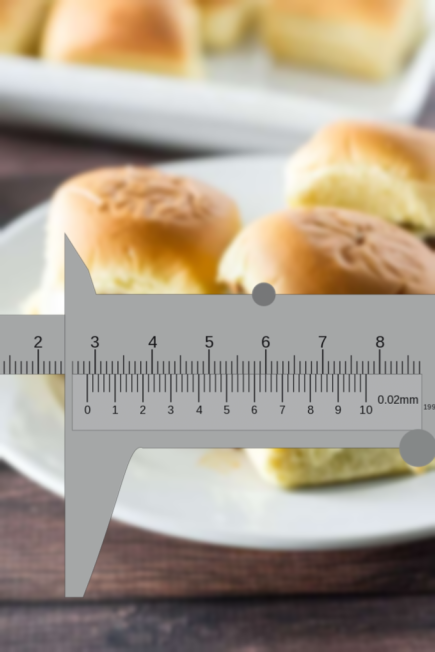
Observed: 28.6 mm
